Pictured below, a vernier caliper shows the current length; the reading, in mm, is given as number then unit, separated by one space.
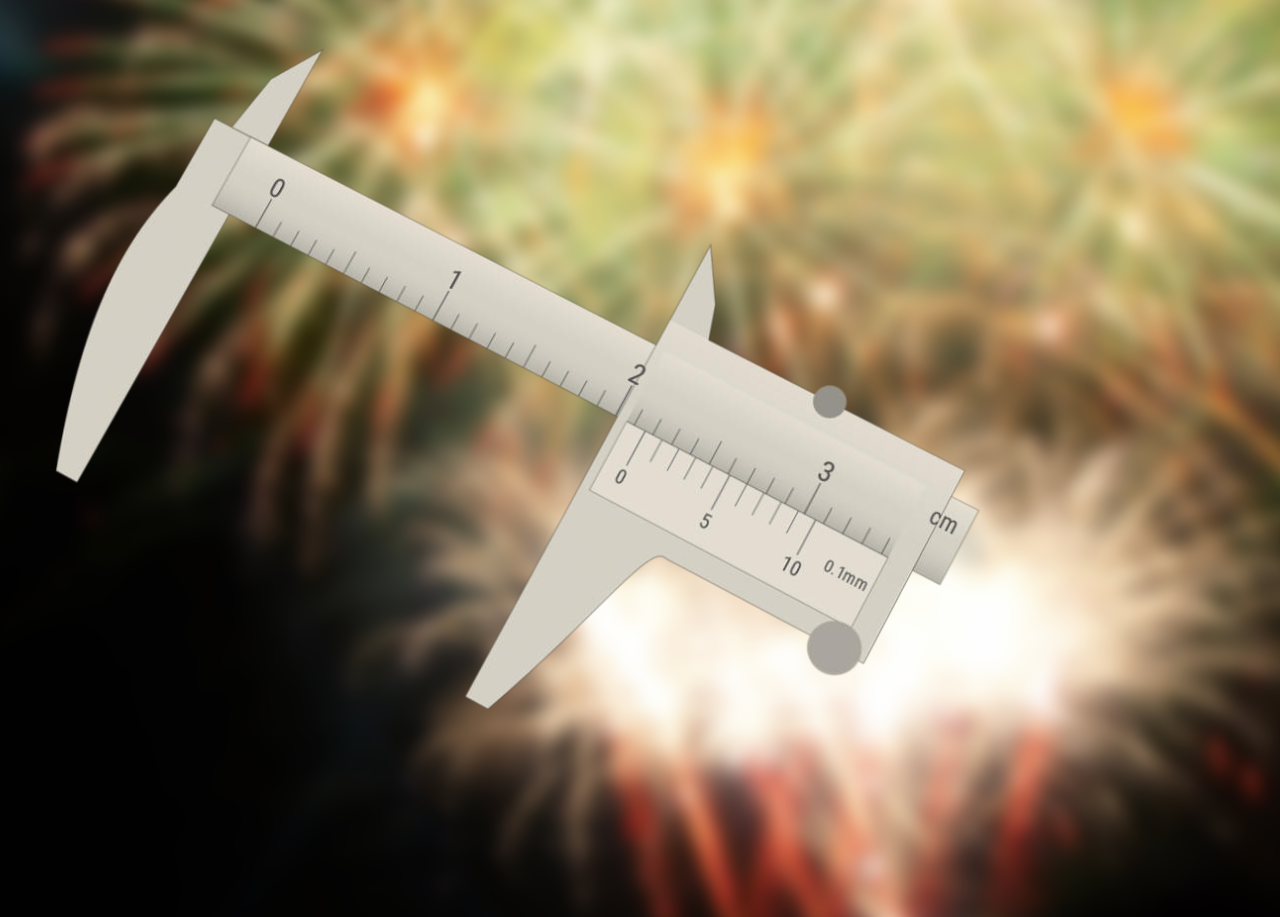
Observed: 21.6 mm
